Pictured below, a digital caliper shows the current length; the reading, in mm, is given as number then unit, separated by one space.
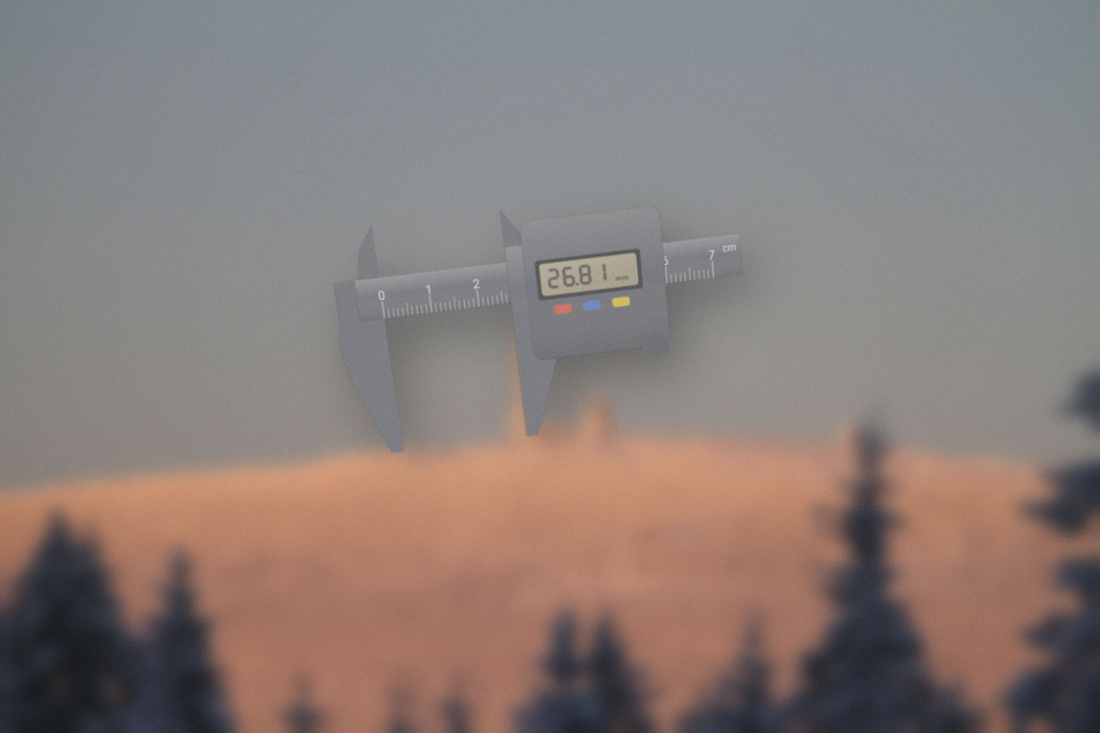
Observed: 26.81 mm
